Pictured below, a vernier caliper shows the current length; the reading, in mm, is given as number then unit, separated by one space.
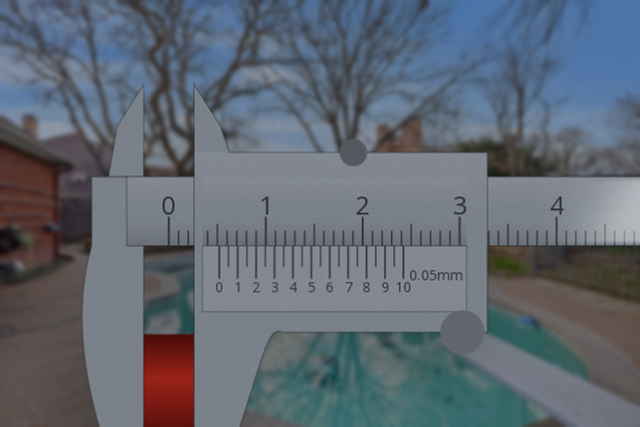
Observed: 5.2 mm
